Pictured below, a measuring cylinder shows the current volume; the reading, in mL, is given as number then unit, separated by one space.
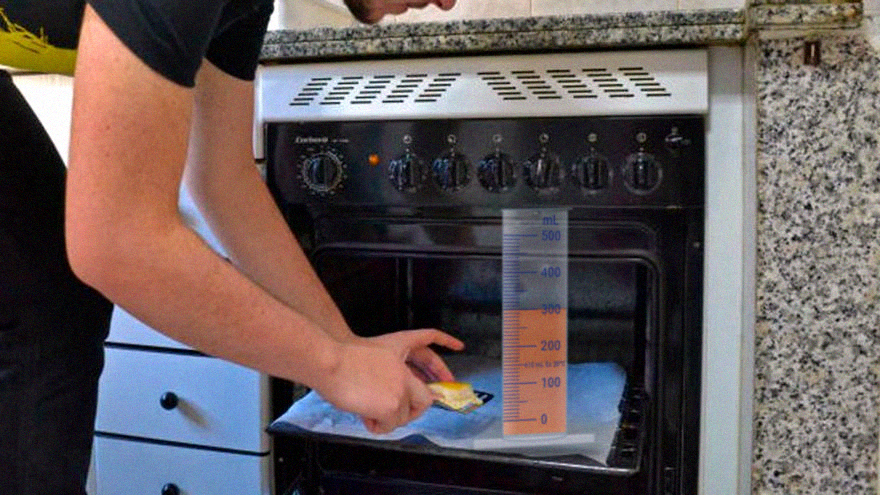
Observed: 300 mL
